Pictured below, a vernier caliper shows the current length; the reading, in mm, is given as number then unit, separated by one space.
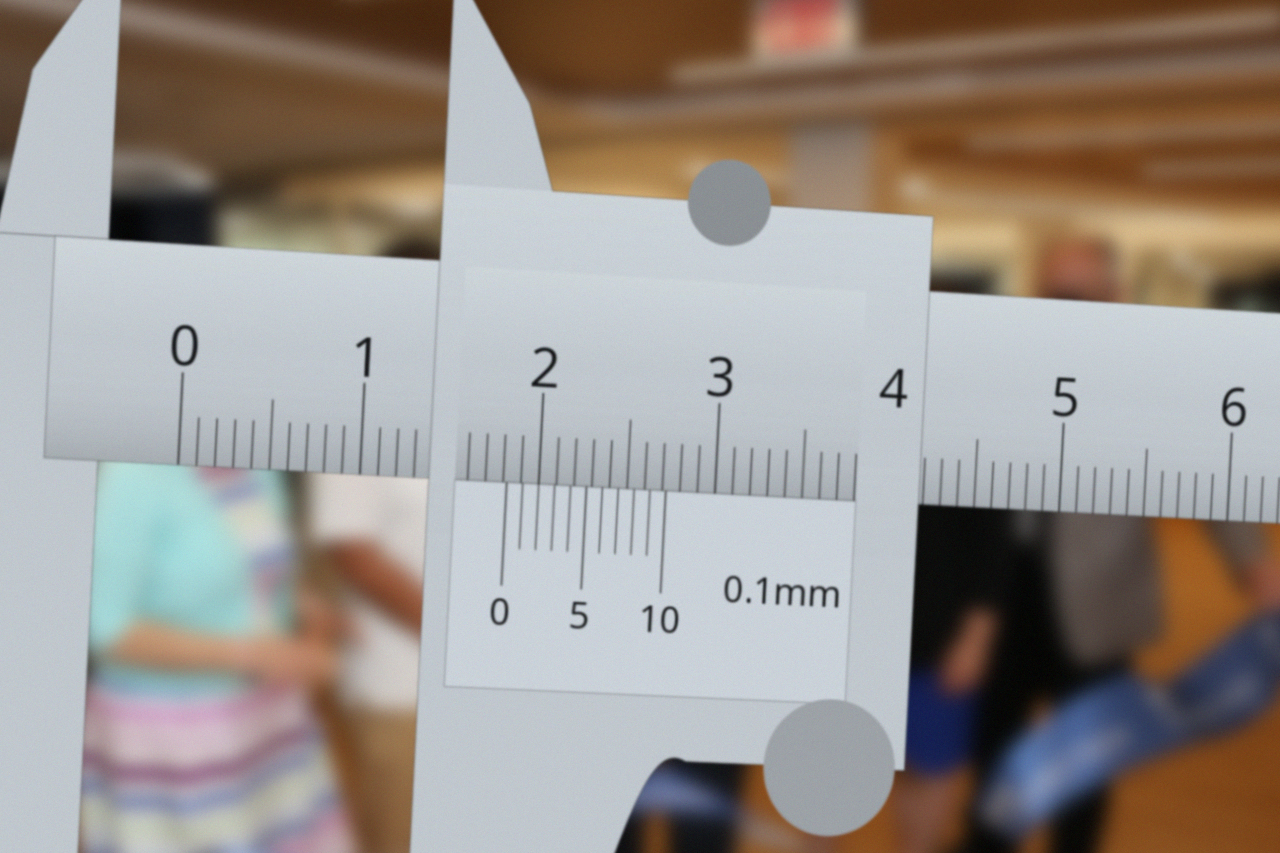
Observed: 18.2 mm
